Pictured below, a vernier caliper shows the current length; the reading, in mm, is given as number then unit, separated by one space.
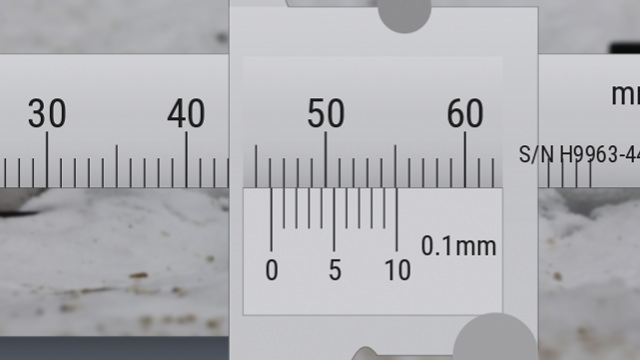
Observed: 46.1 mm
